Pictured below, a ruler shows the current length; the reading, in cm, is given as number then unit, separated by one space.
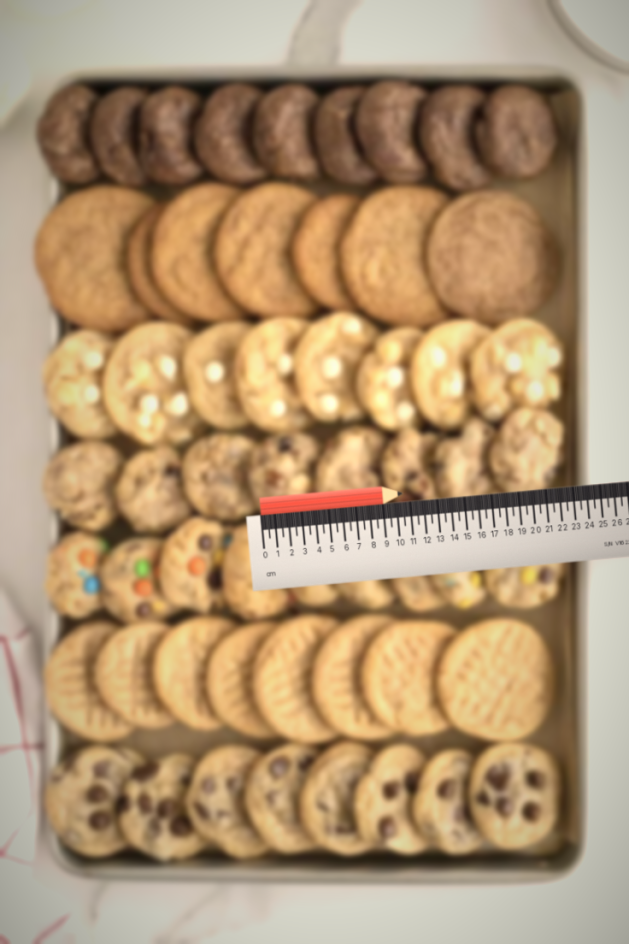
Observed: 10.5 cm
